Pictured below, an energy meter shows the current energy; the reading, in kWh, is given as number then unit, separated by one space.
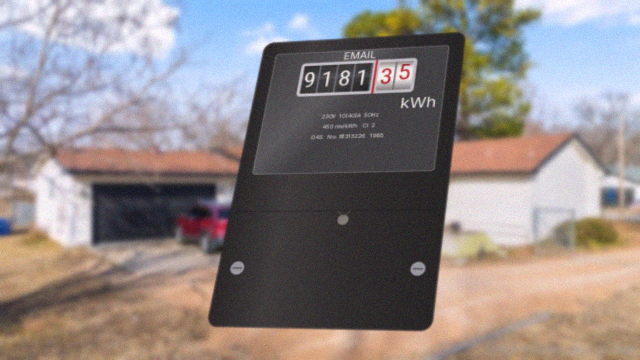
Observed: 9181.35 kWh
